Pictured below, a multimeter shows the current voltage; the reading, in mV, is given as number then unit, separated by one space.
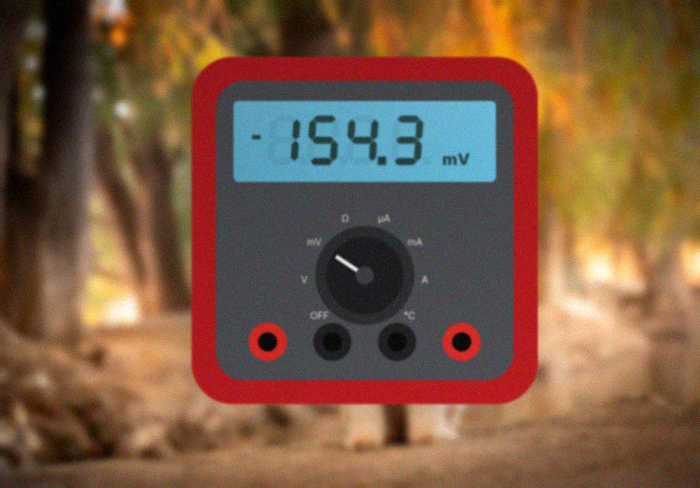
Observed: -154.3 mV
